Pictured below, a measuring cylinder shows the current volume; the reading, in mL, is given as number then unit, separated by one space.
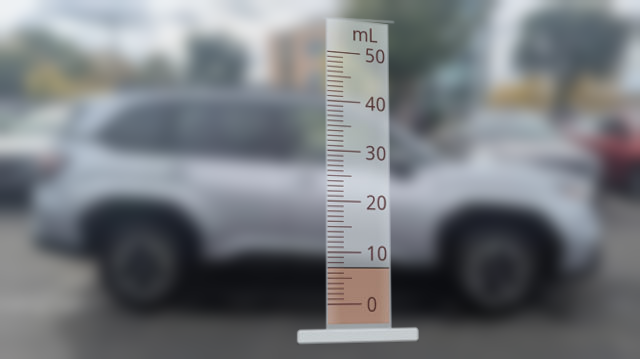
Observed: 7 mL
